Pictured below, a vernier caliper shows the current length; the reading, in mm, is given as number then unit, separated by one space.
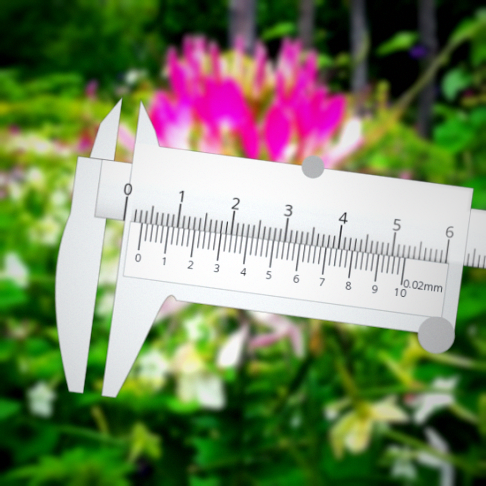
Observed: 3.4 mm
